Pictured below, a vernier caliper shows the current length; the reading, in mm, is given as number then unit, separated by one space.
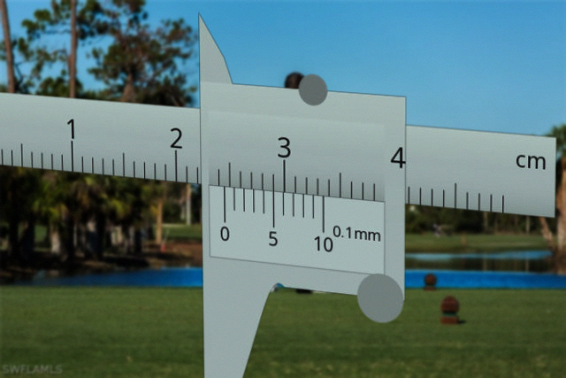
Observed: 24.5 mm
